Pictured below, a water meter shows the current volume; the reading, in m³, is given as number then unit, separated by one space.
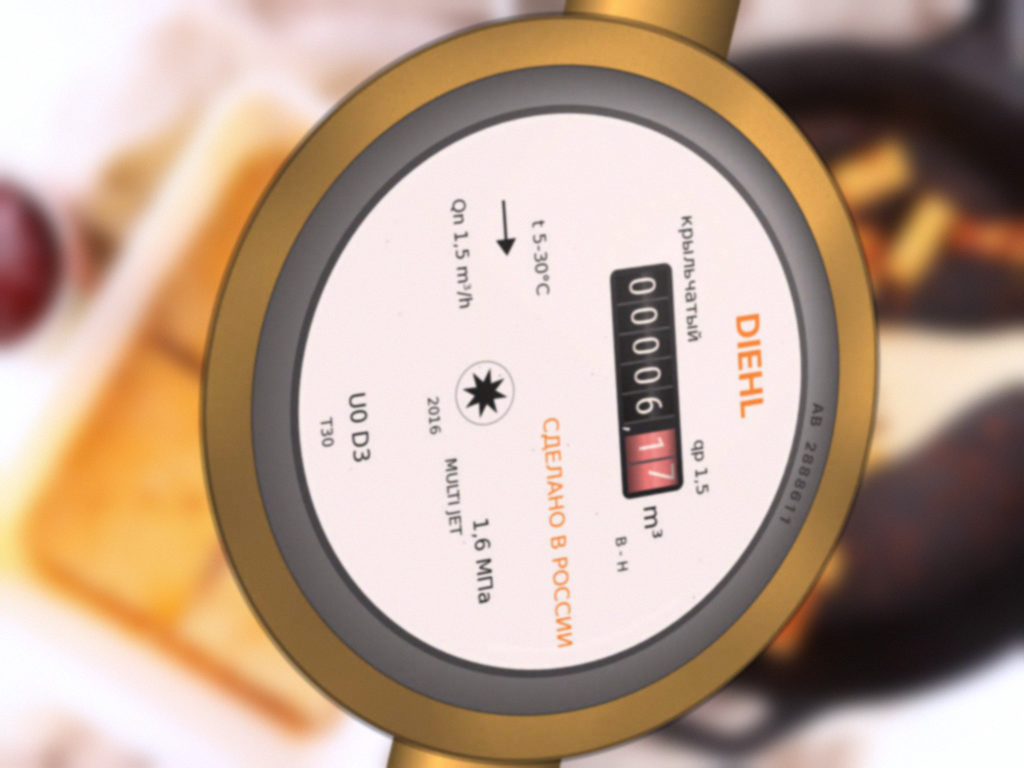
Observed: 6.17 m³
